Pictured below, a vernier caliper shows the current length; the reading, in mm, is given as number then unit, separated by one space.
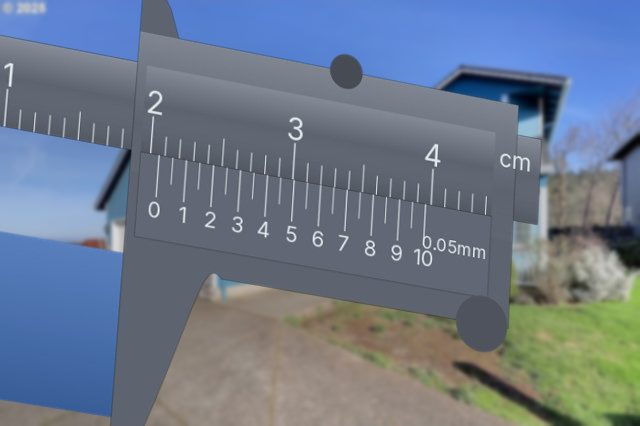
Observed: 20.6 mm
